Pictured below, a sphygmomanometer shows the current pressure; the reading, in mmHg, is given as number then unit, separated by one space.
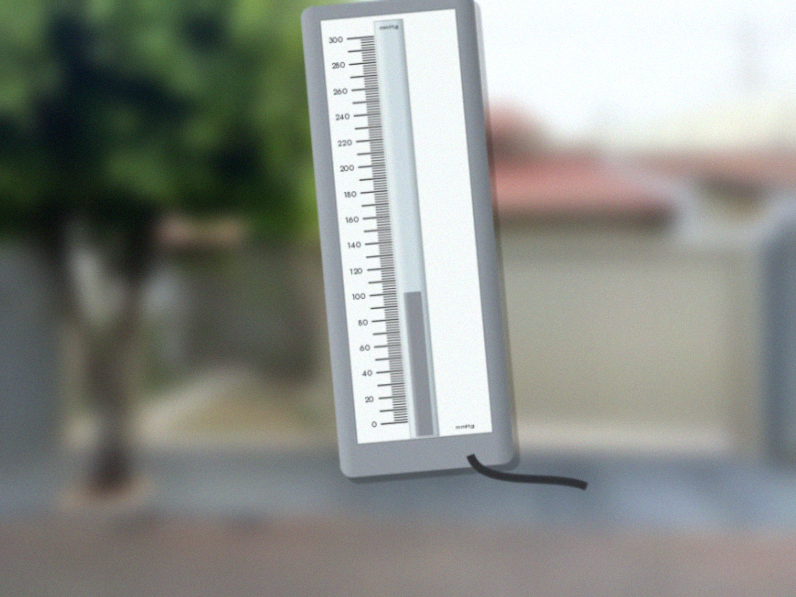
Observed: 100 mmHg
